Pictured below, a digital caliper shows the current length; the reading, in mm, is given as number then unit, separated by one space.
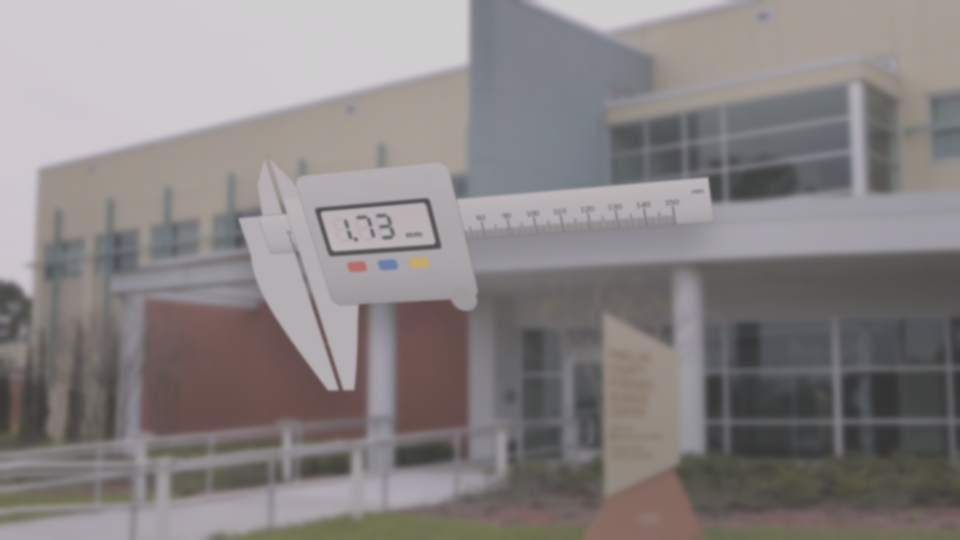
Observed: 1.73 mm
